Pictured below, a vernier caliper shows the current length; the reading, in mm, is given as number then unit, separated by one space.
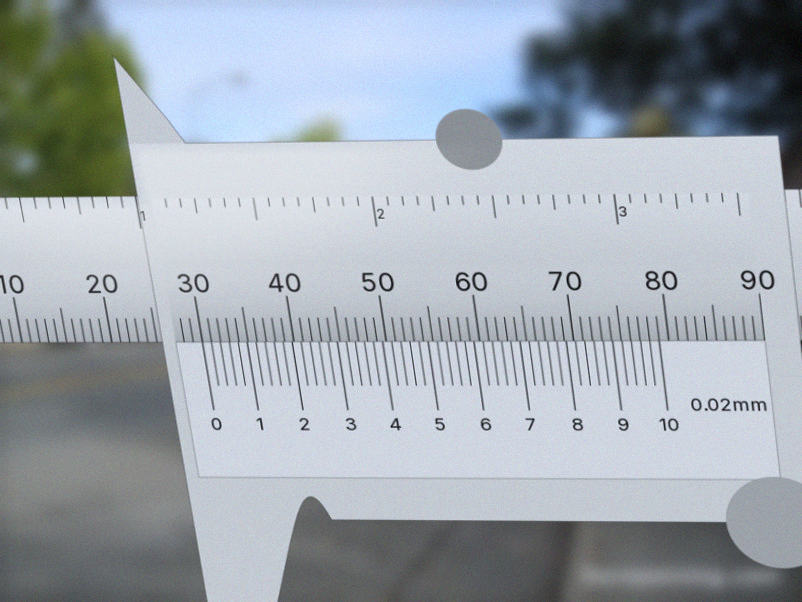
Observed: 30.0 mm
